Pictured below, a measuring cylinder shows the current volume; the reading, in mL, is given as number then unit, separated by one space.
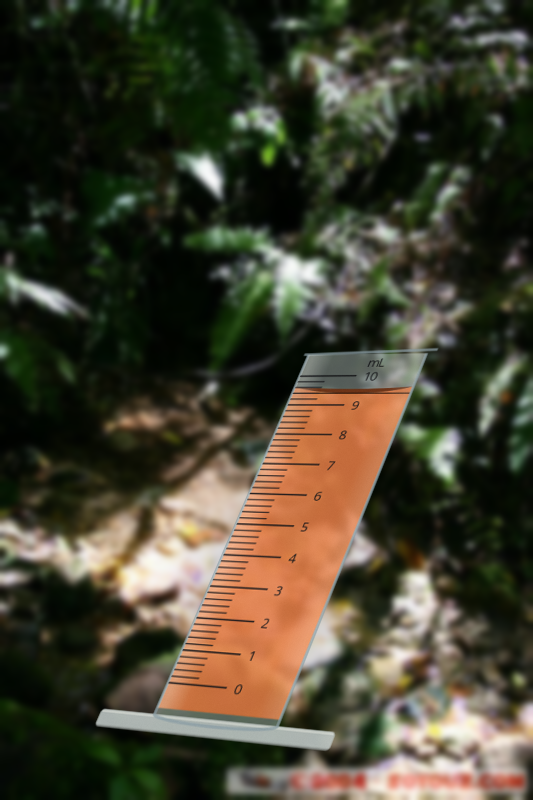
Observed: 9.4 mL
